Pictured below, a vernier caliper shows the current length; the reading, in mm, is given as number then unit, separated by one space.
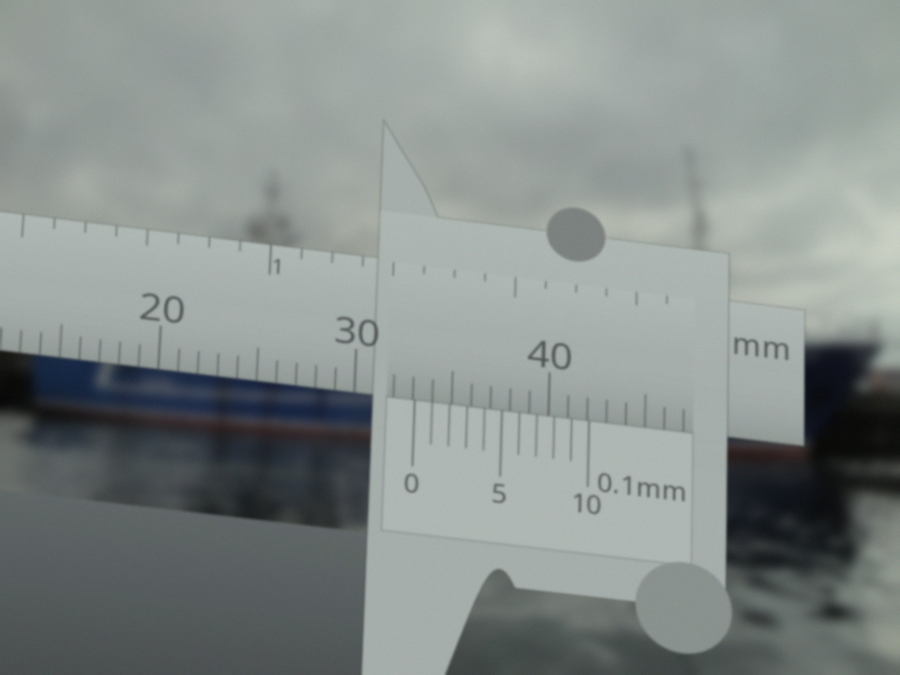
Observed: 33.1 mm
